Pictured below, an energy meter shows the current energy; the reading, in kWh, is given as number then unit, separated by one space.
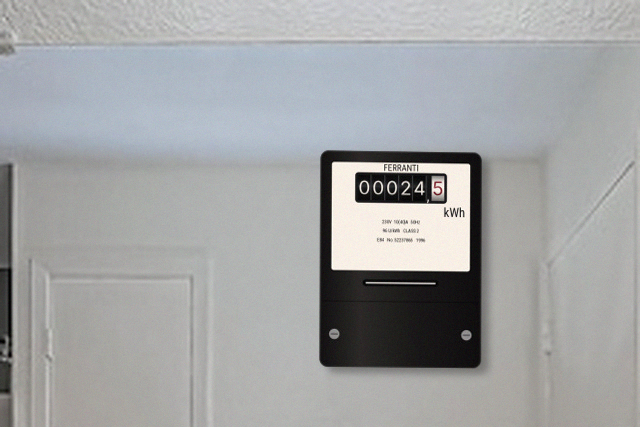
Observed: 24.5 kWh
